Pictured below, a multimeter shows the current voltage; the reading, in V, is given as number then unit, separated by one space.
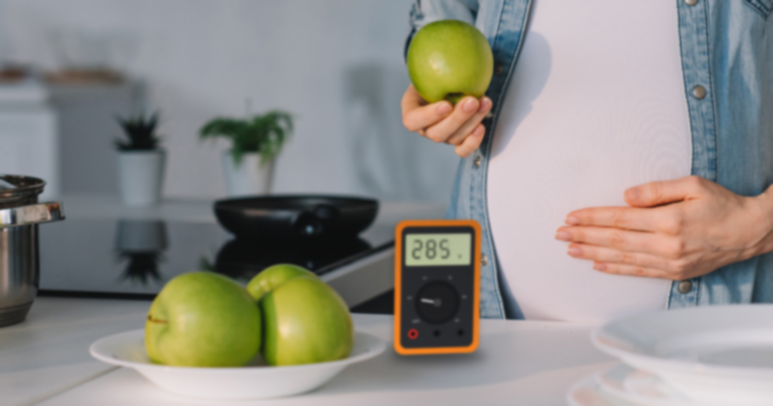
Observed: 285 V
